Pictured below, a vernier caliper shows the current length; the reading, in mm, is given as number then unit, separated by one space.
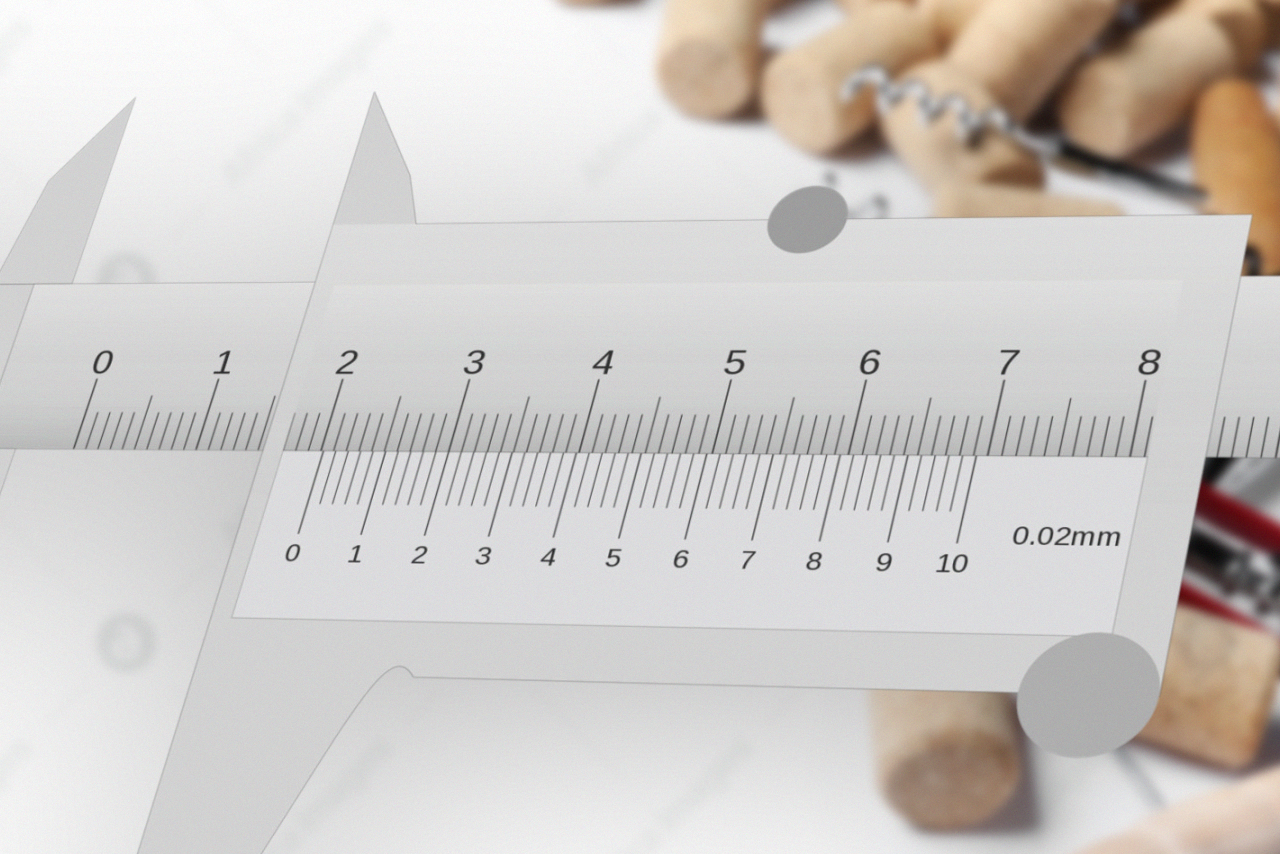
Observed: 20.2 mm
